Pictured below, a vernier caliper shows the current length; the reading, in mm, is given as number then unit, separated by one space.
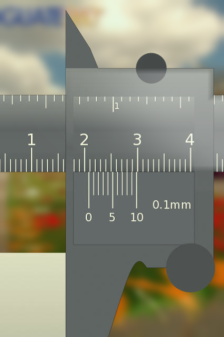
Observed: 20.8 mm
